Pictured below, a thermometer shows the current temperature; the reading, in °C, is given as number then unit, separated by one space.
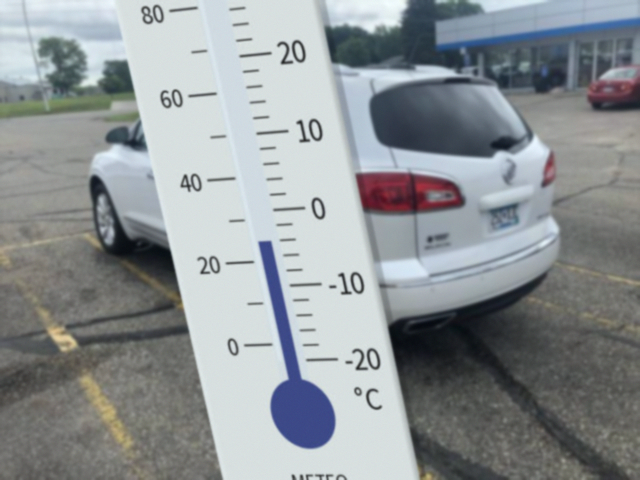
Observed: -4 °C
